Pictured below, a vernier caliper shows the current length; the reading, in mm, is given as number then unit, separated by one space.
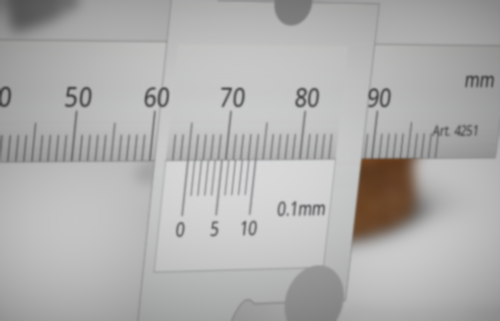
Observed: 65.0 mm
